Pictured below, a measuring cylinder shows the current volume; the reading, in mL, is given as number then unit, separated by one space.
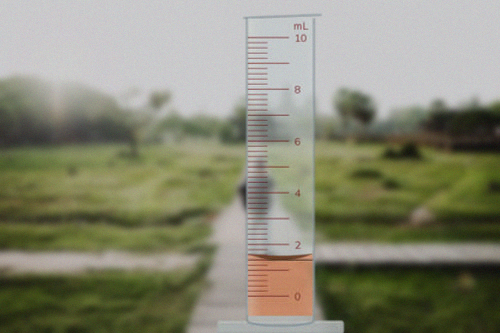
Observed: 1.4 mL
